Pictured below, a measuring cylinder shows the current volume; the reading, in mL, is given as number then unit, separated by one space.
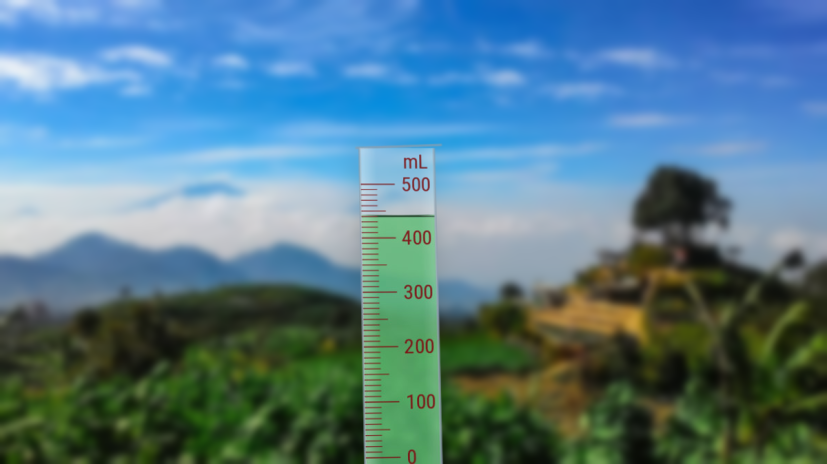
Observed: 440 mL
